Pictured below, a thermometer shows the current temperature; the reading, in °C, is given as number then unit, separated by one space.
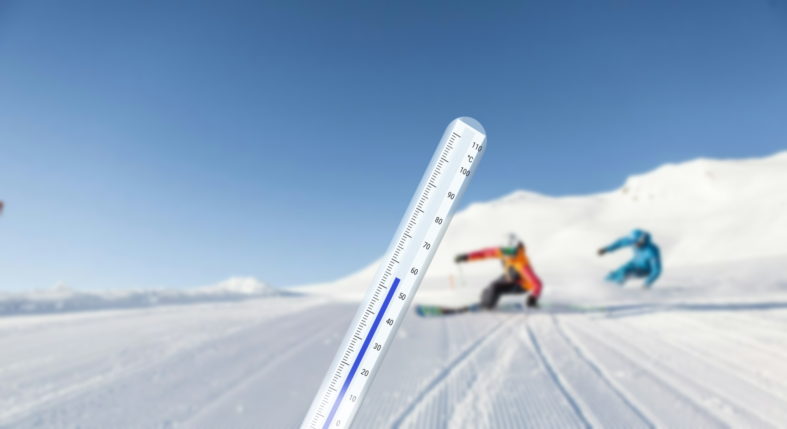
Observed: 55 °C
